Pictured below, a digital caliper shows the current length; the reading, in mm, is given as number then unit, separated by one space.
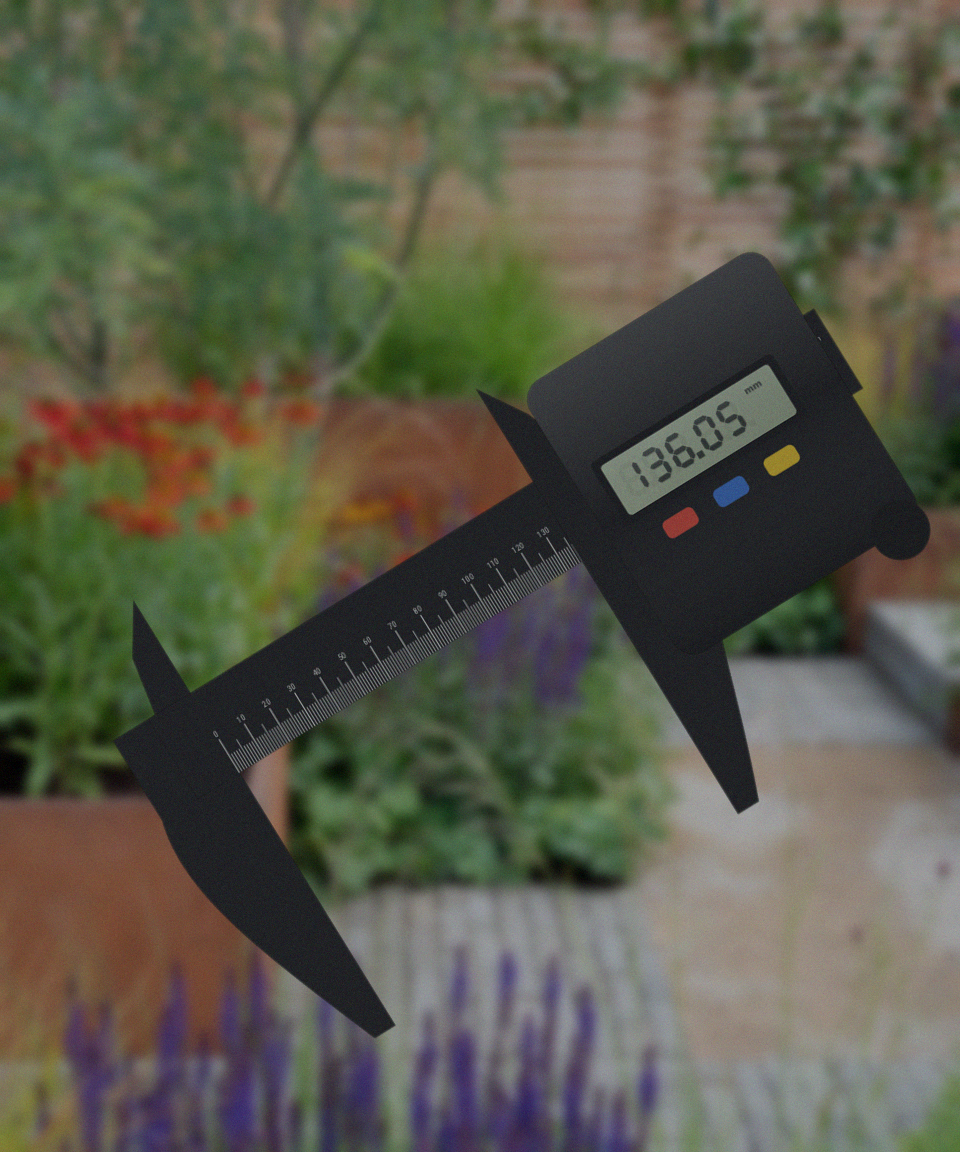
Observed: 136.05 mm
